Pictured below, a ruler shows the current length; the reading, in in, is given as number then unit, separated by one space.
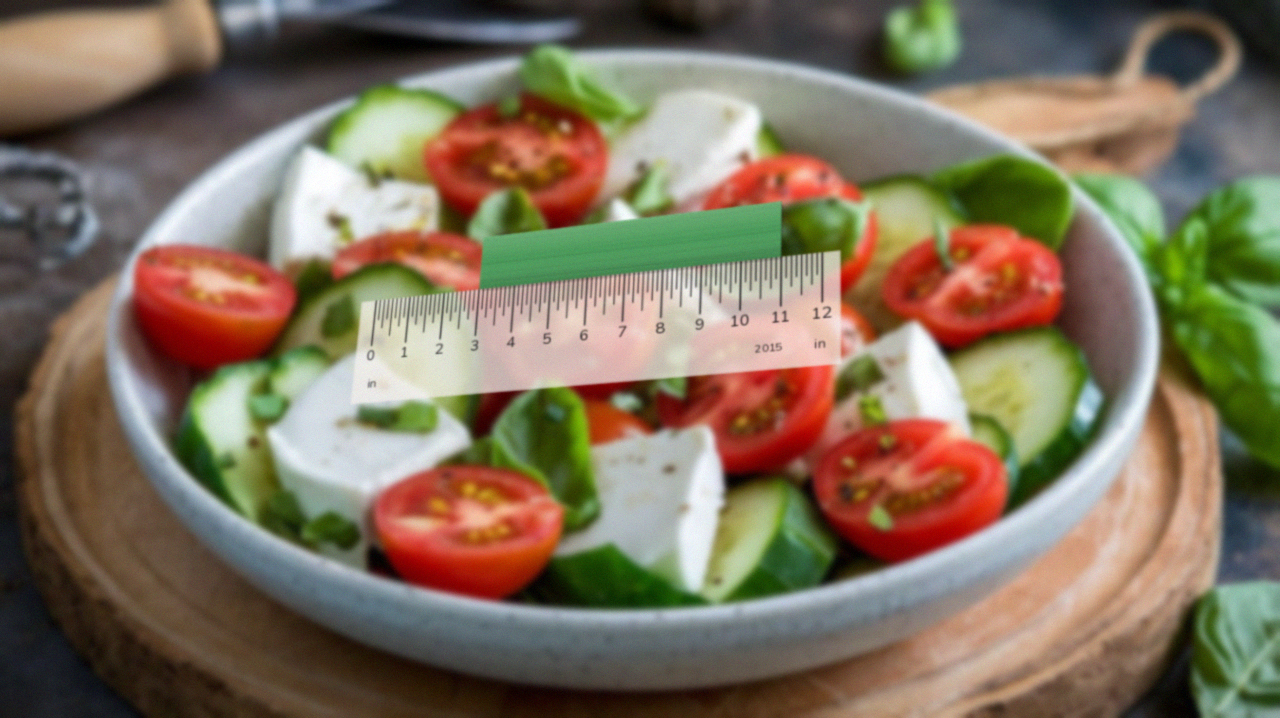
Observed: 8 in
